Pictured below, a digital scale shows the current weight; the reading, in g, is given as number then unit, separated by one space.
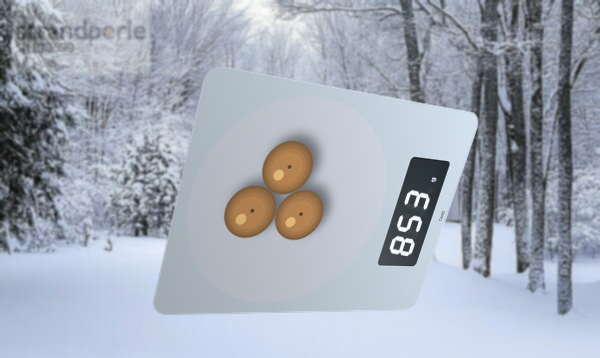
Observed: 853 g
